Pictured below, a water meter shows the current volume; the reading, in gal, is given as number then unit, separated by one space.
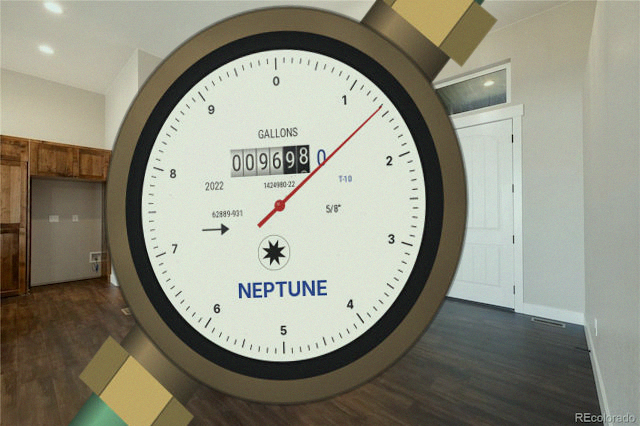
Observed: 96981.4 gal
